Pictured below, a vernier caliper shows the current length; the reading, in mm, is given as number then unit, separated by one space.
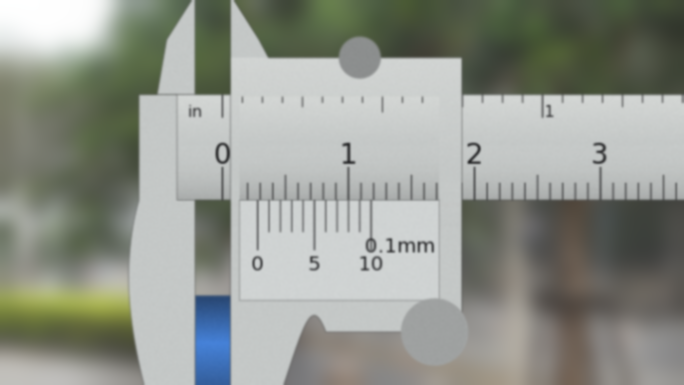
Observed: 2.8 mm
